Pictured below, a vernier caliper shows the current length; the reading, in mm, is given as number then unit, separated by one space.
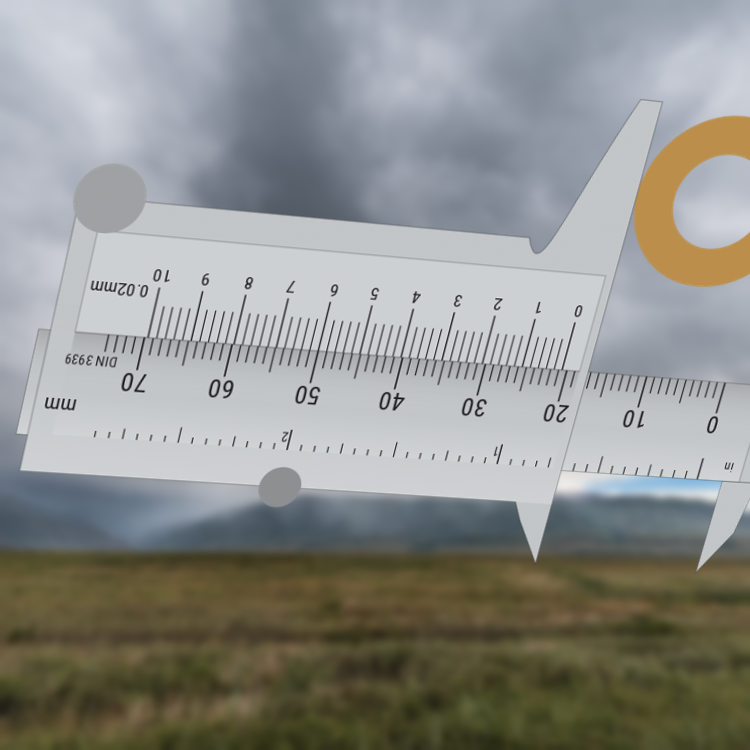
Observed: 20.6 mm
